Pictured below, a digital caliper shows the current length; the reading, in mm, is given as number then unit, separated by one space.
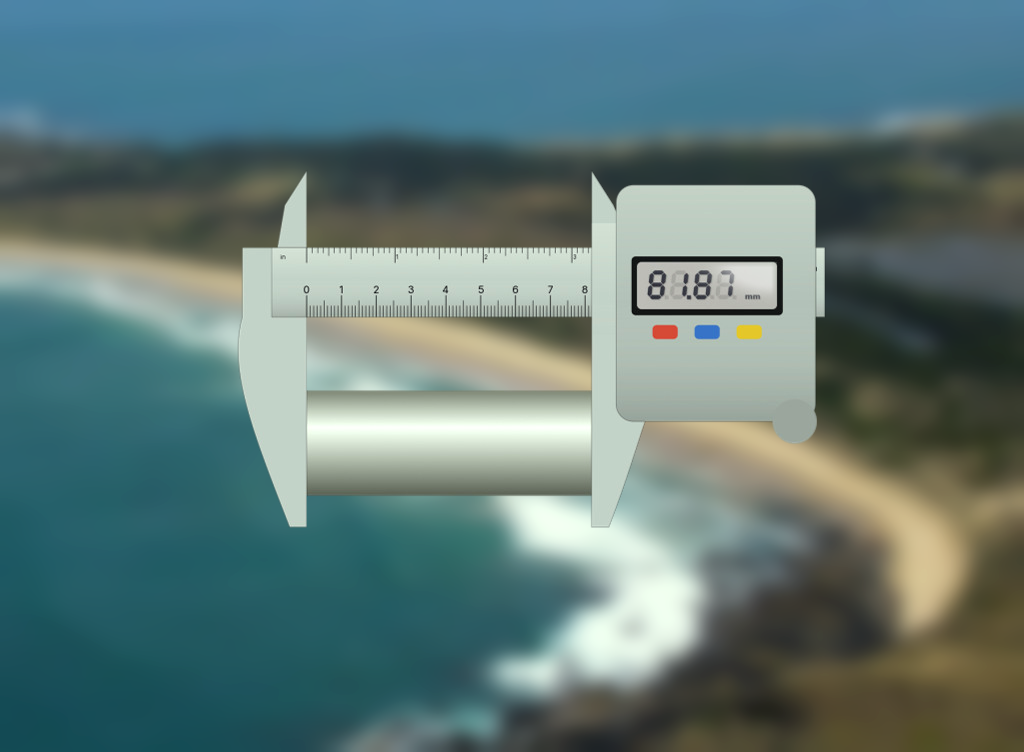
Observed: 81.87 mm
